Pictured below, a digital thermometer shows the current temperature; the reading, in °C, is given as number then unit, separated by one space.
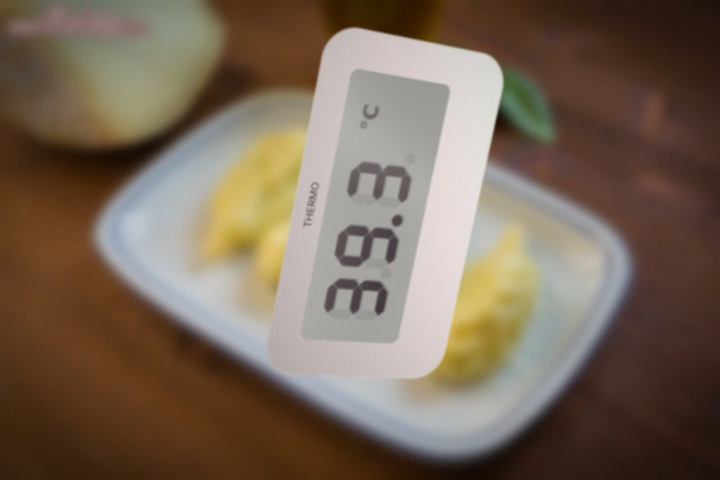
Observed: 39.3 °C
